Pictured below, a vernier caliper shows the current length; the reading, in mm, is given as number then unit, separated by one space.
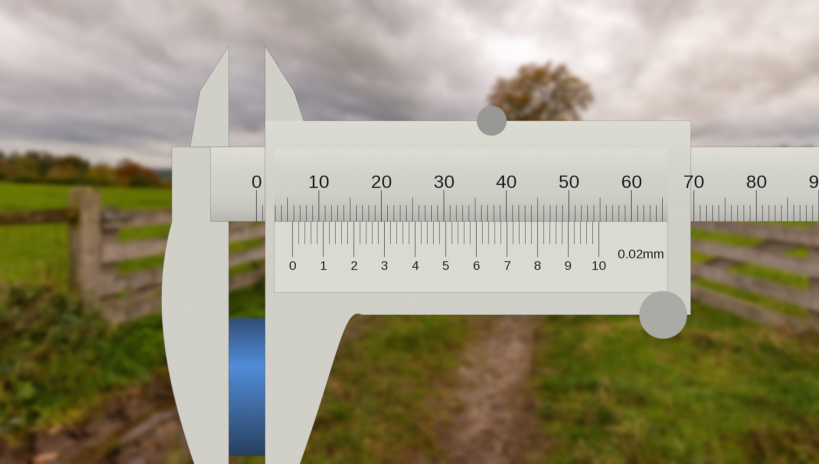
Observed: 5.8 mm
